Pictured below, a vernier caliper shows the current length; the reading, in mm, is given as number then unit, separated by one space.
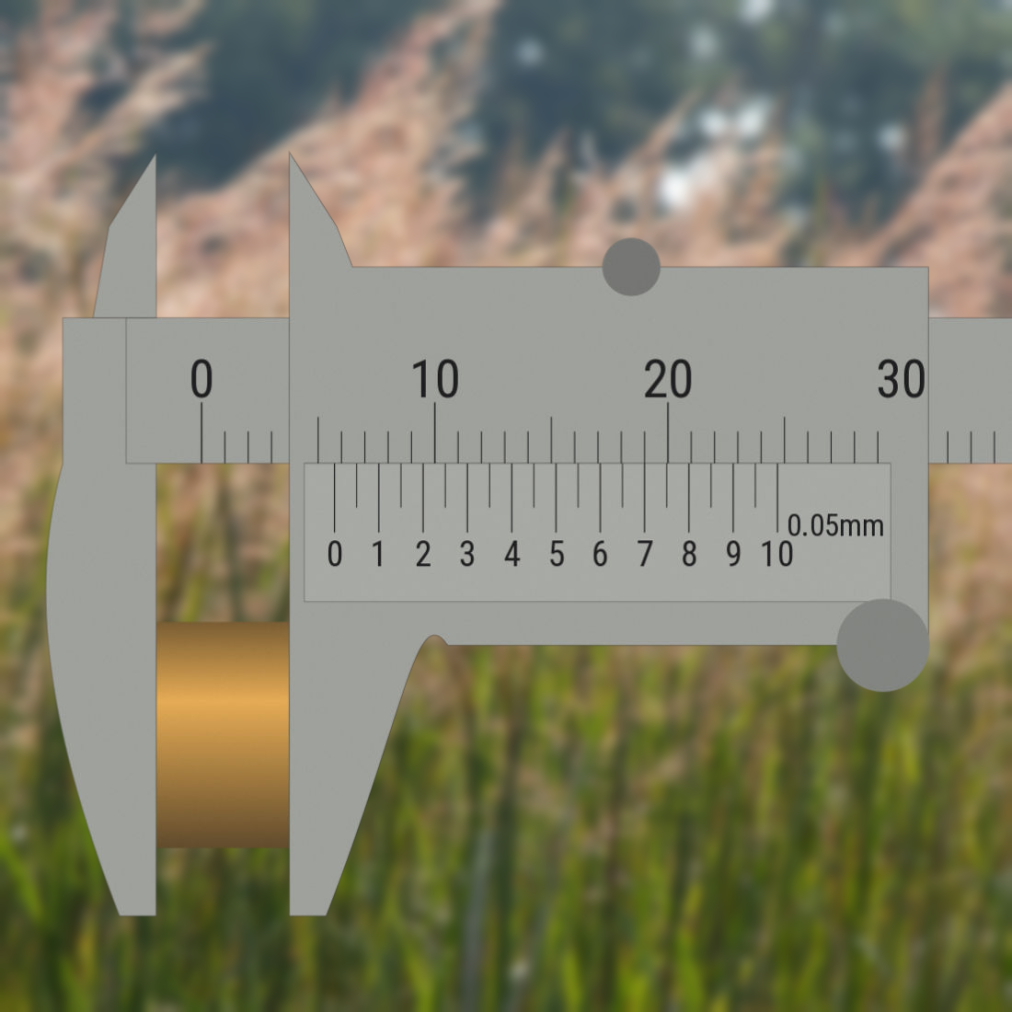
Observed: 5.70 mm
